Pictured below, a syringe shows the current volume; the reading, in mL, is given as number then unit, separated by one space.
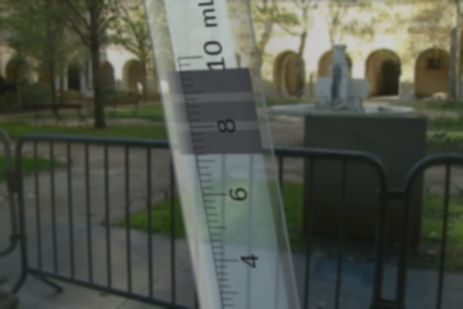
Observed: 7.2 mL
